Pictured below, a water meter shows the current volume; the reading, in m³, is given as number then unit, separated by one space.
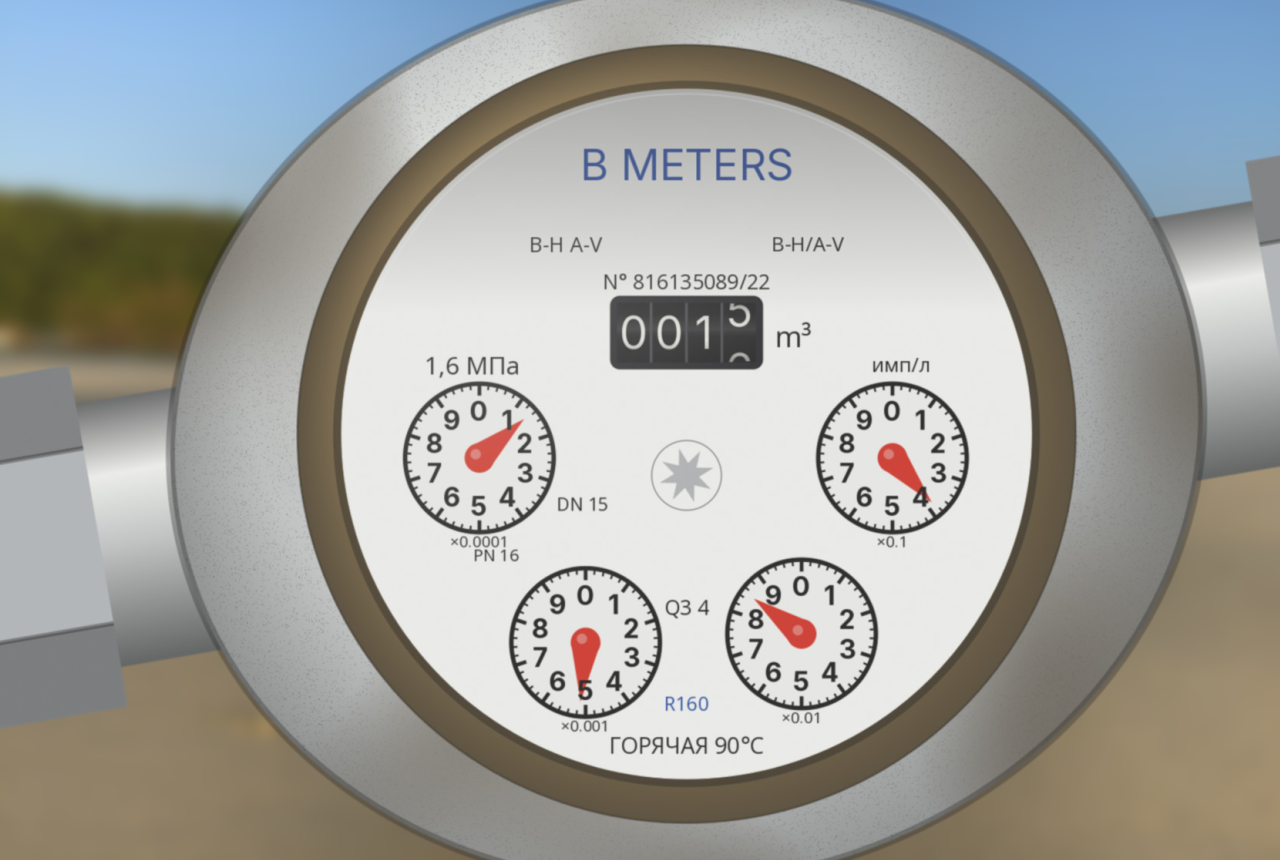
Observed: 15.3851 m³
